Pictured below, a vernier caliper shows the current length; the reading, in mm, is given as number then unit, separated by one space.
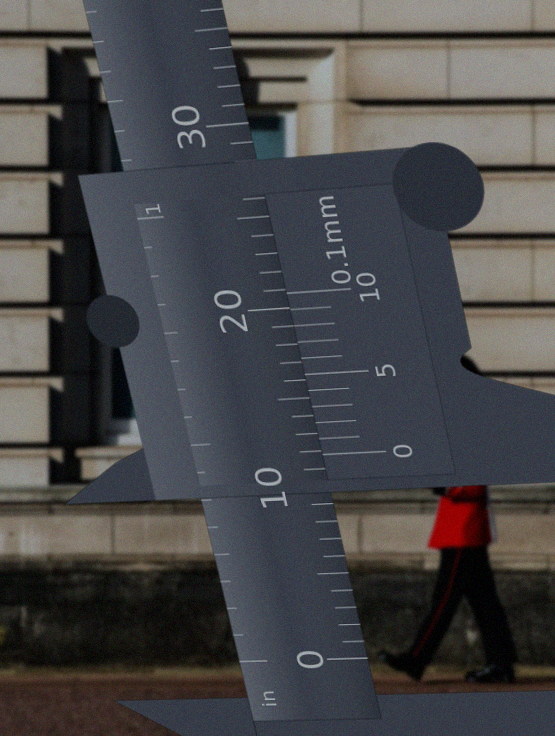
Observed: 11.8 mm
